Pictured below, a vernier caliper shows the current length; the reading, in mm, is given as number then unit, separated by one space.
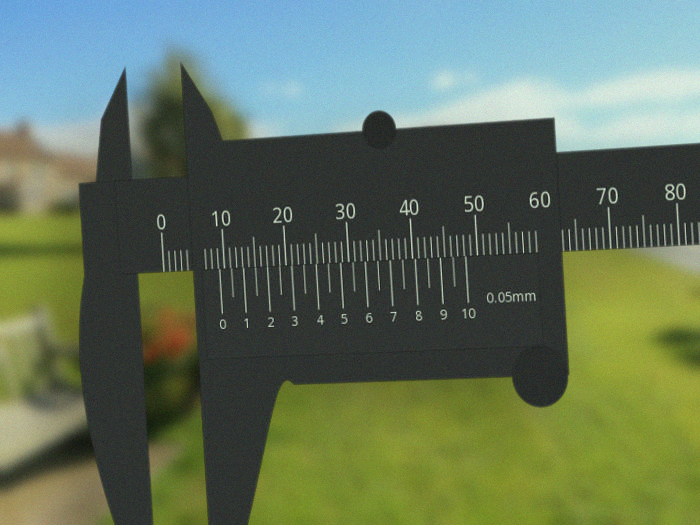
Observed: 9.2 mm
